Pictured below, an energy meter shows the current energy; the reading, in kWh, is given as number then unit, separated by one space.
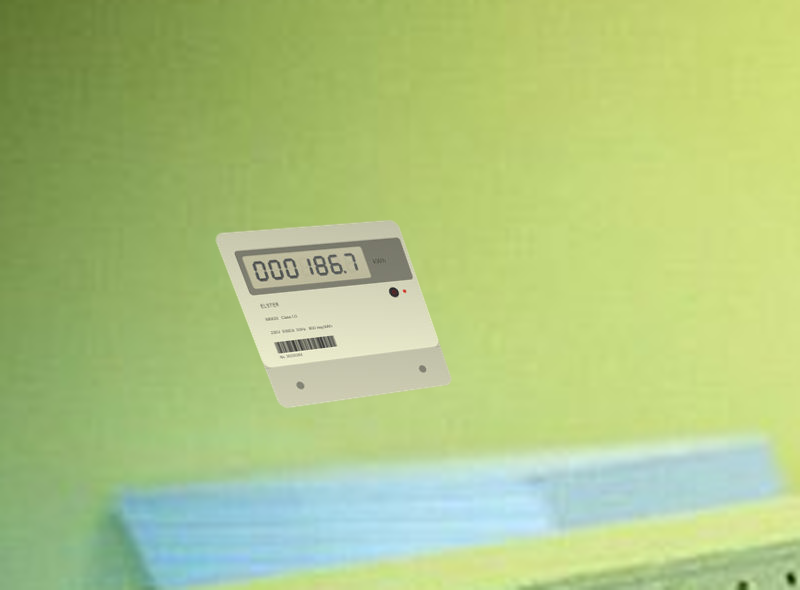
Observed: 186.7 kWh
